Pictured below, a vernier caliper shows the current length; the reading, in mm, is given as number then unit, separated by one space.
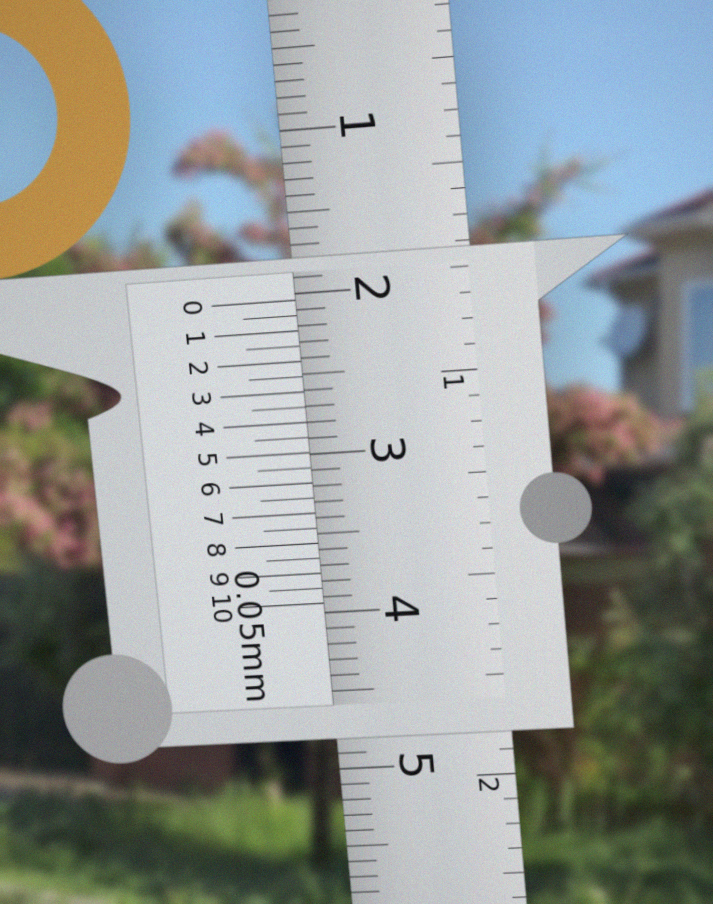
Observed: 20.4 mm
